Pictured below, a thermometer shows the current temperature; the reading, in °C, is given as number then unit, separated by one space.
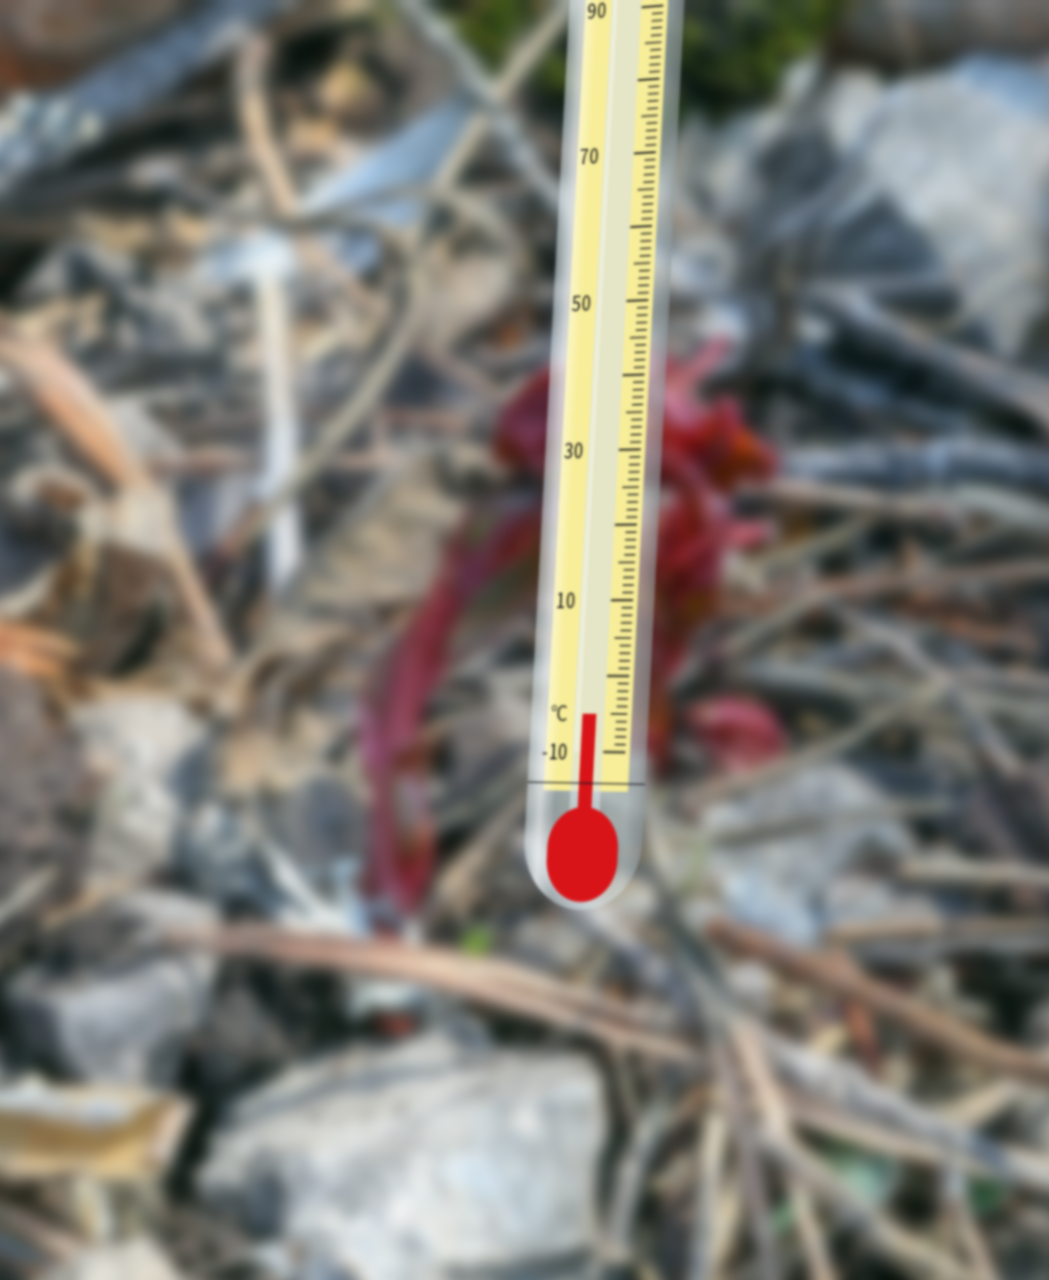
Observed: -5 °C
